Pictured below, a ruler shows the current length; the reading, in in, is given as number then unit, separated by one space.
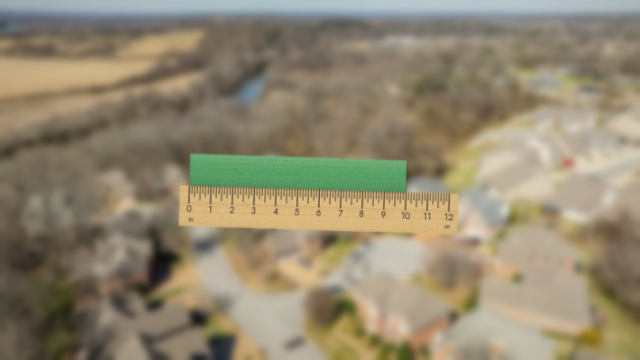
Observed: 10 in
